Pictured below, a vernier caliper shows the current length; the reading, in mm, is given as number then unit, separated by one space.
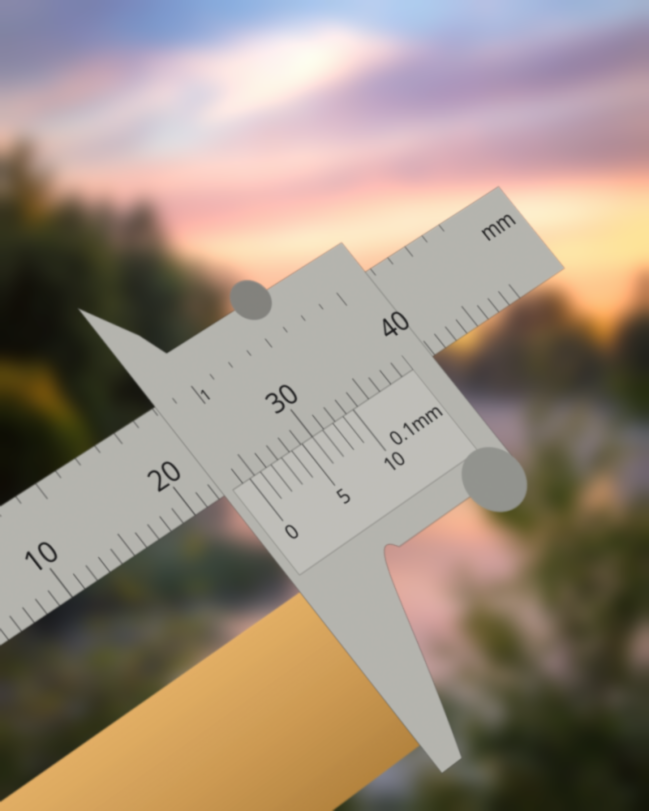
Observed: 24.6 mm
